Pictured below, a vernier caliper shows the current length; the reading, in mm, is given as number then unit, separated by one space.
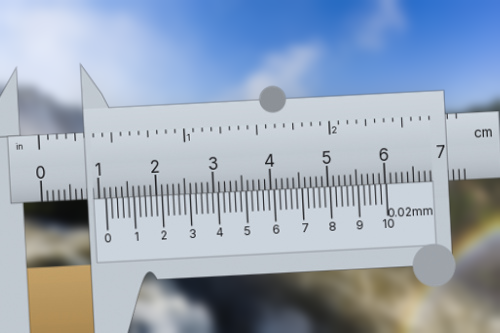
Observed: 11.2 mm
